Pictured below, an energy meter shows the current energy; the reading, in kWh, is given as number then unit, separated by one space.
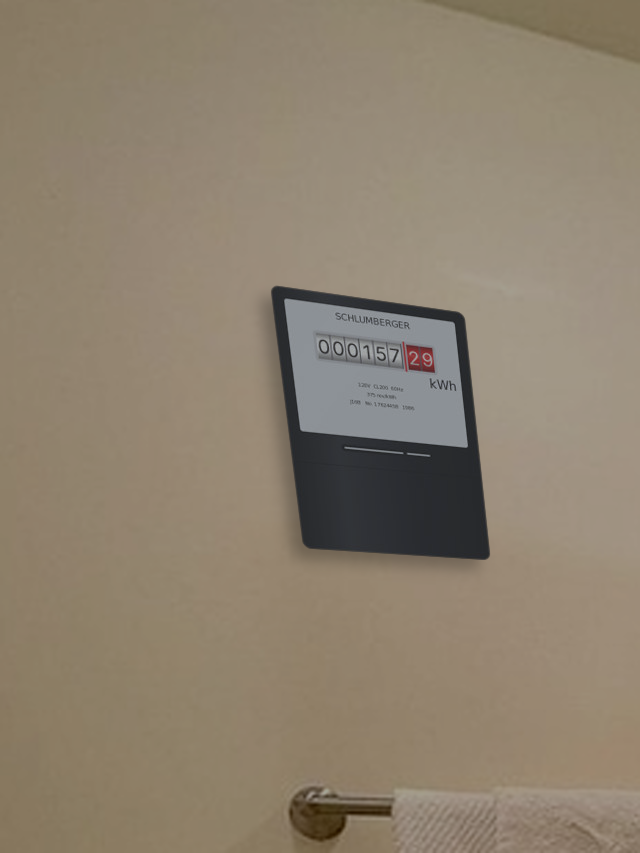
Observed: 157.29 kWh
